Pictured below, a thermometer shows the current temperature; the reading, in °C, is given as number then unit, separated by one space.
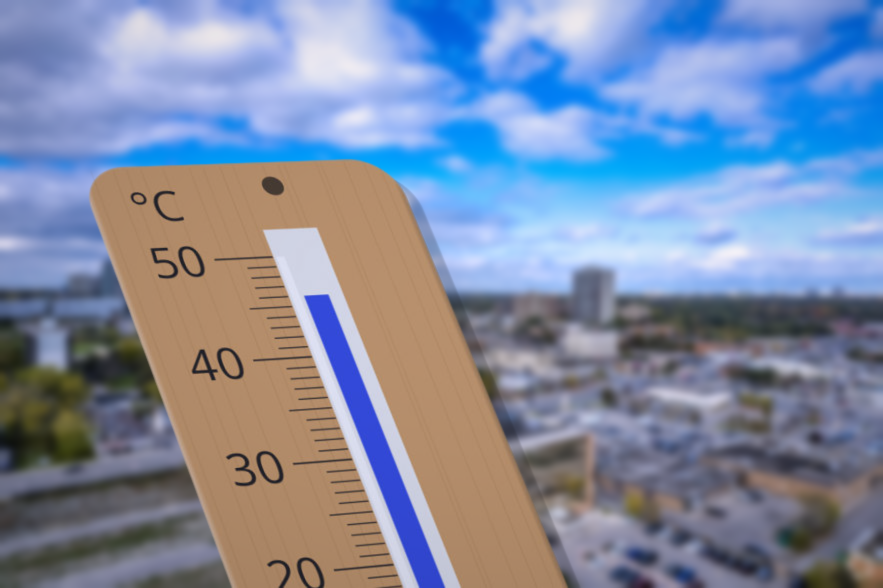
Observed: 46 °C
